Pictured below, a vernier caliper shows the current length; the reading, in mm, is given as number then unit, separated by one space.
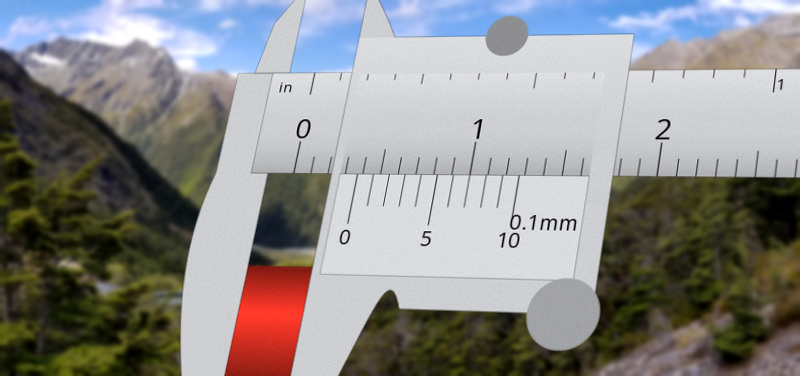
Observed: 3.7 mm
